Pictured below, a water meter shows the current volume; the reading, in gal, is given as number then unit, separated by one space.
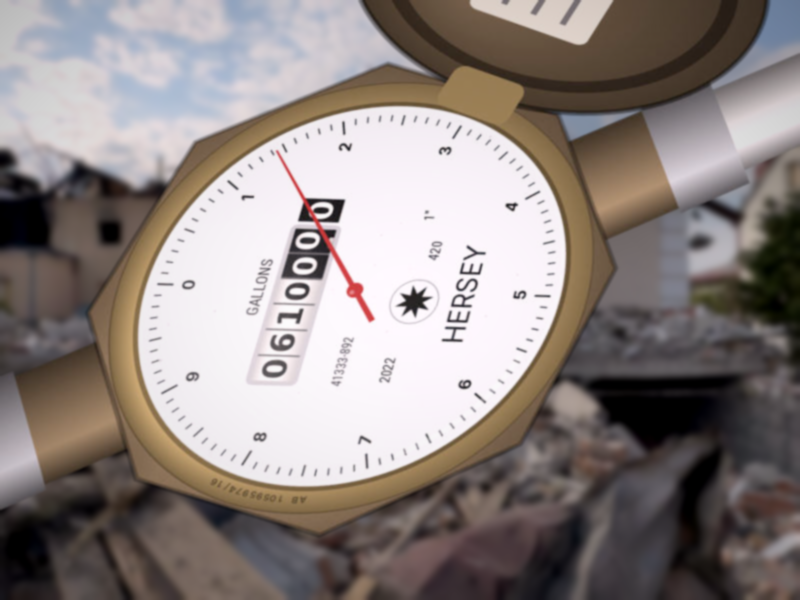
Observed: 610001.4 gal
